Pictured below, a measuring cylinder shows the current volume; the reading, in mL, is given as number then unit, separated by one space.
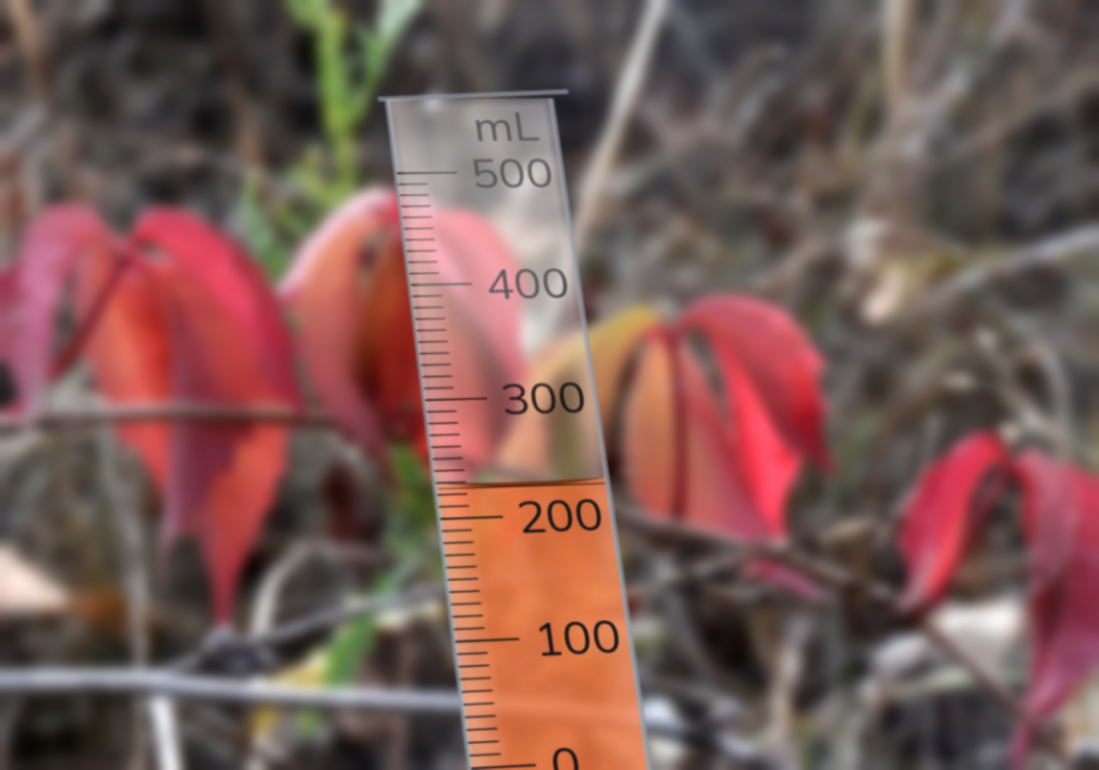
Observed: 225 mL
